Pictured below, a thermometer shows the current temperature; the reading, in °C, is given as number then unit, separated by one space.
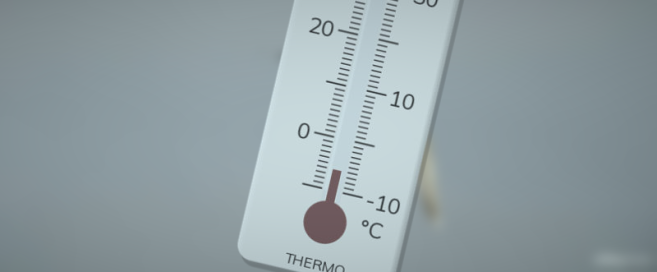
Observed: -6 °C
